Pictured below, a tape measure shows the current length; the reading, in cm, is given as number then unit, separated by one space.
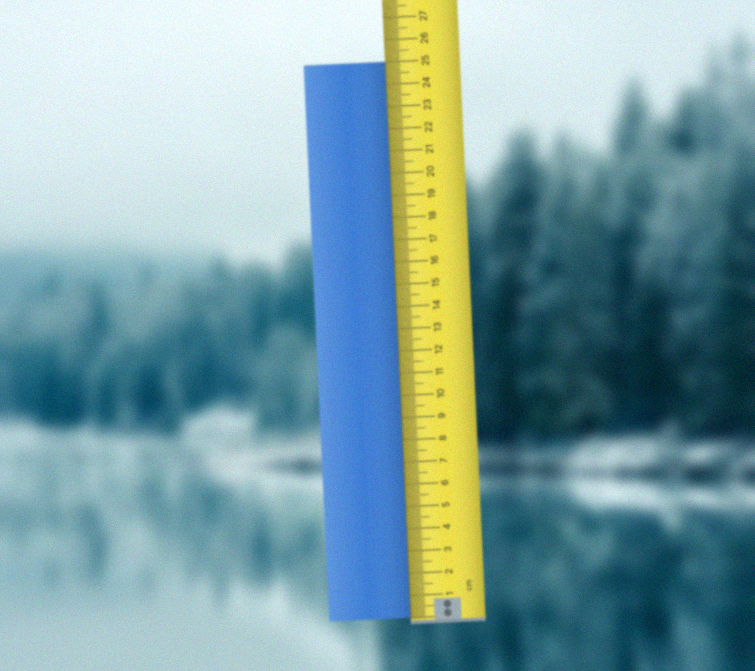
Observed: 25 cm
